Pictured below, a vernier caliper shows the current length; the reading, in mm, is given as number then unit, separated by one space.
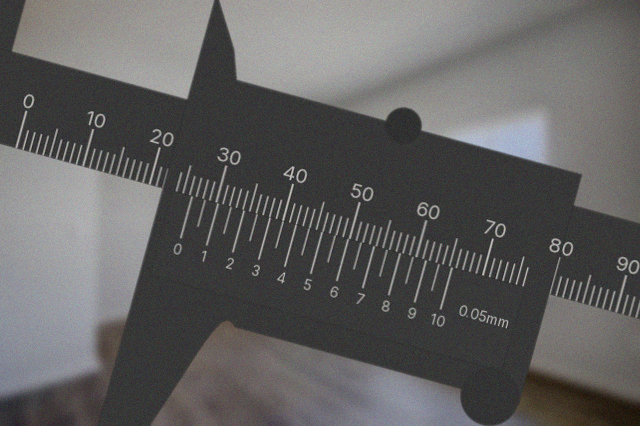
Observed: 26.4 mm
